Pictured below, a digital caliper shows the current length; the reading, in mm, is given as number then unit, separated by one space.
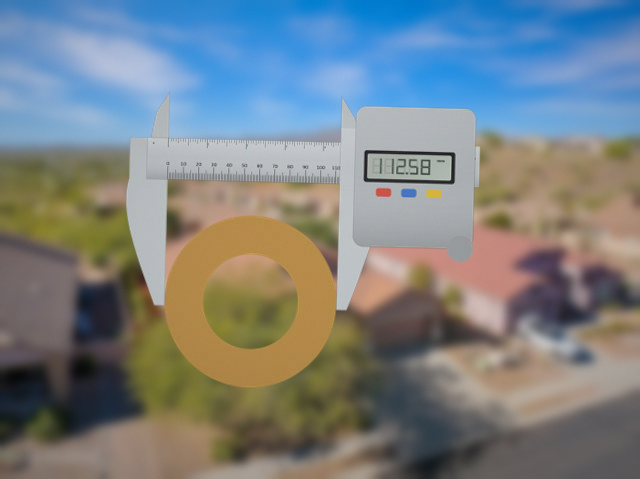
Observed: 112.58 mm
